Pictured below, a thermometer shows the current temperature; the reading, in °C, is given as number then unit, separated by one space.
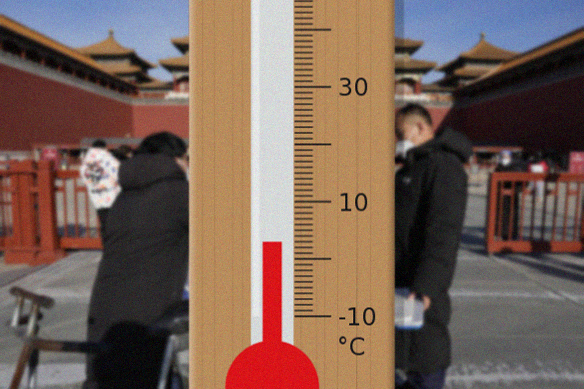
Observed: 3 °C
